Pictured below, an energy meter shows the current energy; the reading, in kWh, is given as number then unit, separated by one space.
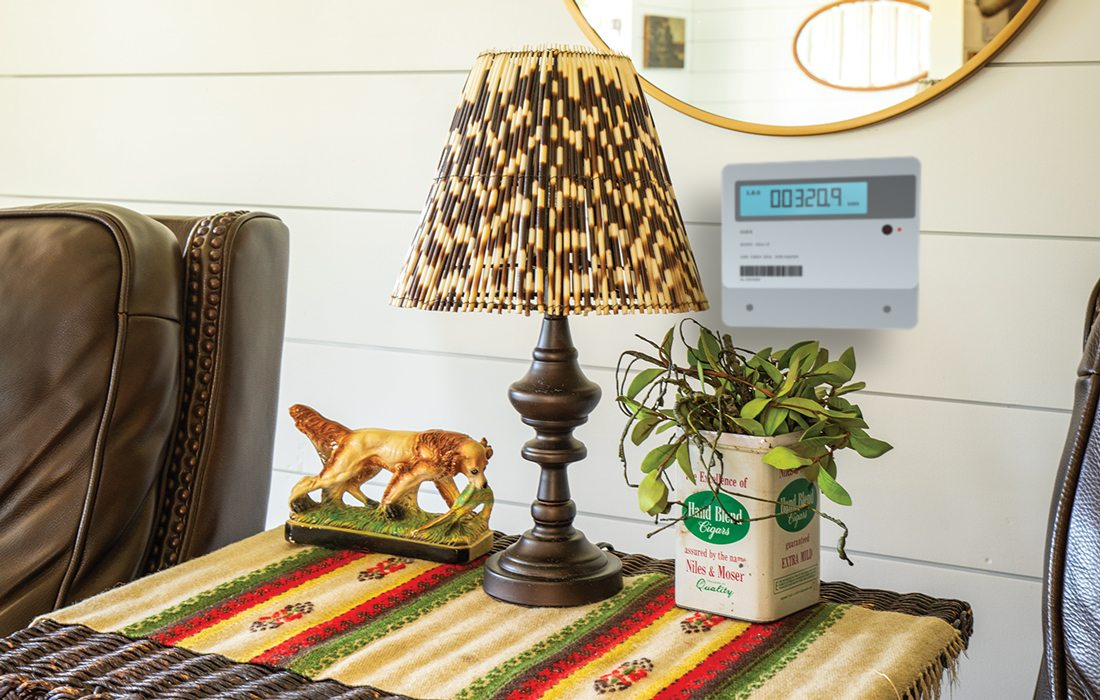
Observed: 320.9 kWh
